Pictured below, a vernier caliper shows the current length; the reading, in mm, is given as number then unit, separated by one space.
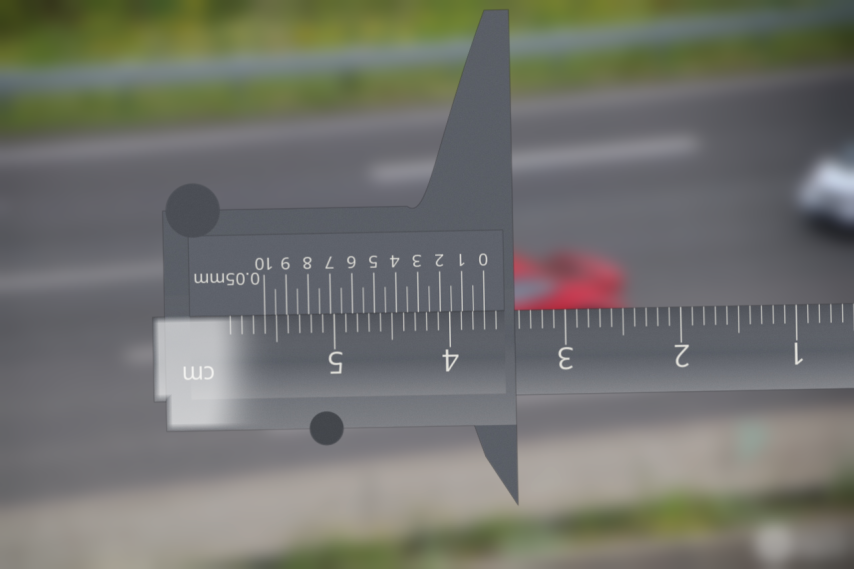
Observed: 37.0 mm
